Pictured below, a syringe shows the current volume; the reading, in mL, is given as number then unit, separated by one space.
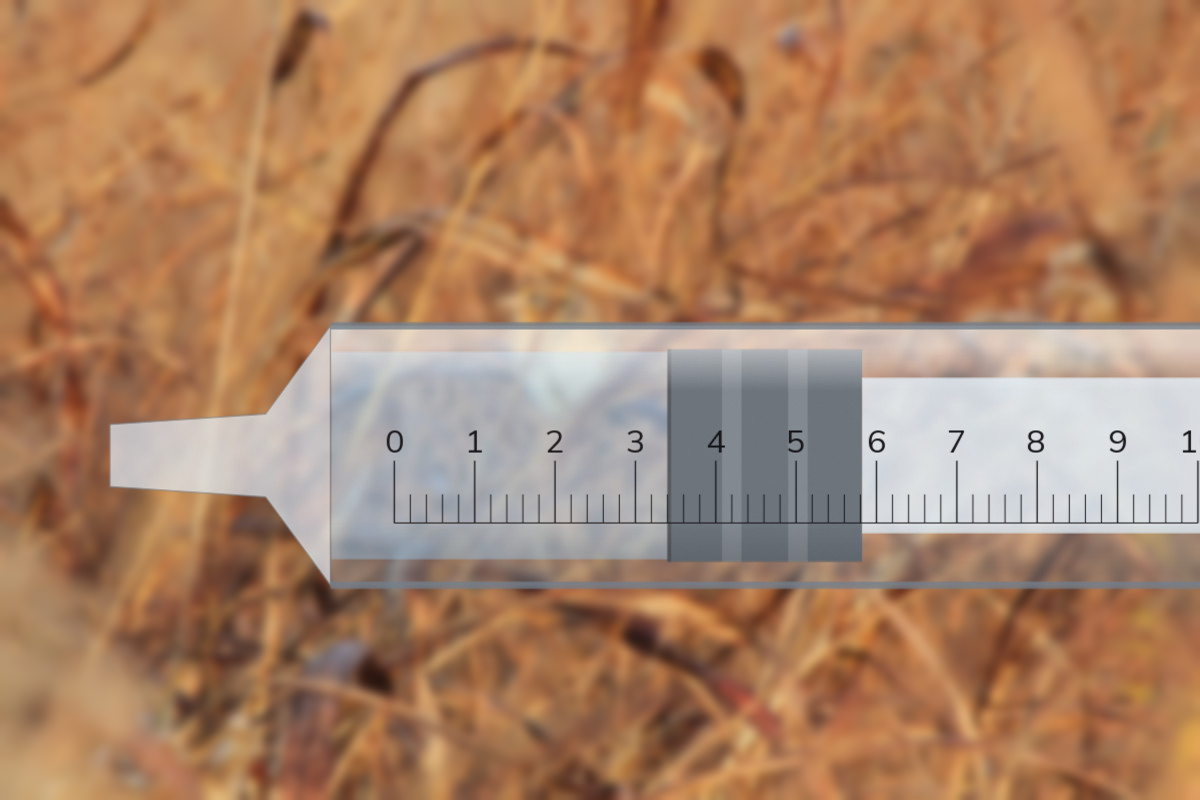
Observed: 3.4 mL
